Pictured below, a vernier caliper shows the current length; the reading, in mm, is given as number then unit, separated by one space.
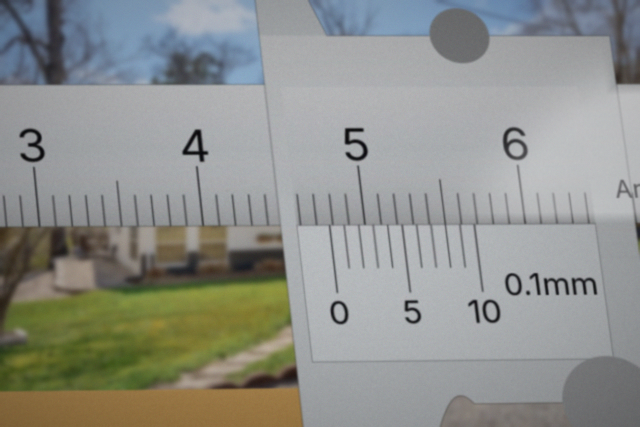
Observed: 47.8 mm
